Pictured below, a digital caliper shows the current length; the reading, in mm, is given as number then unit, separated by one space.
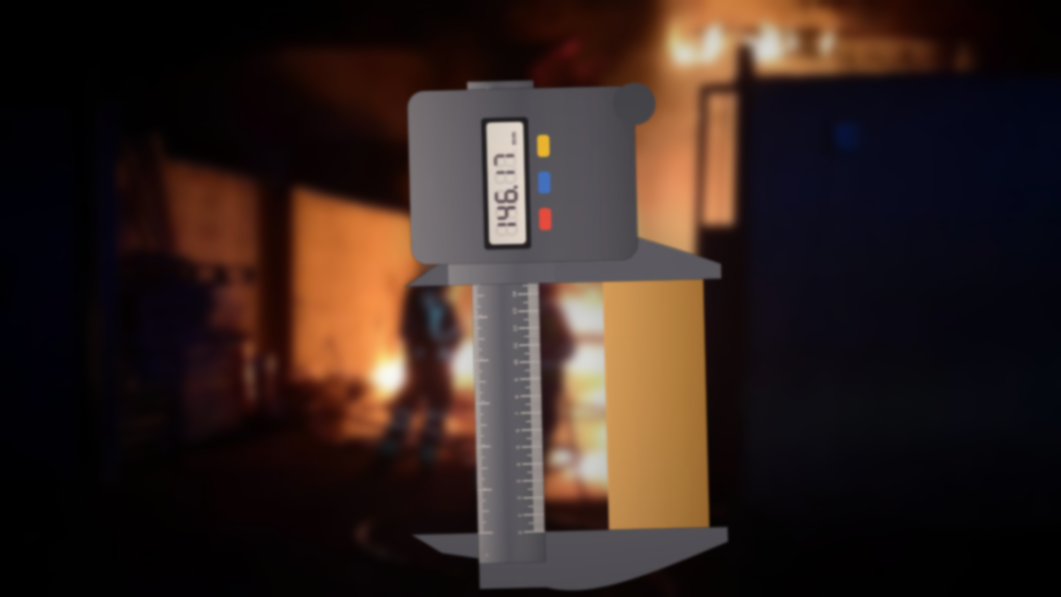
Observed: 146.17 mm
